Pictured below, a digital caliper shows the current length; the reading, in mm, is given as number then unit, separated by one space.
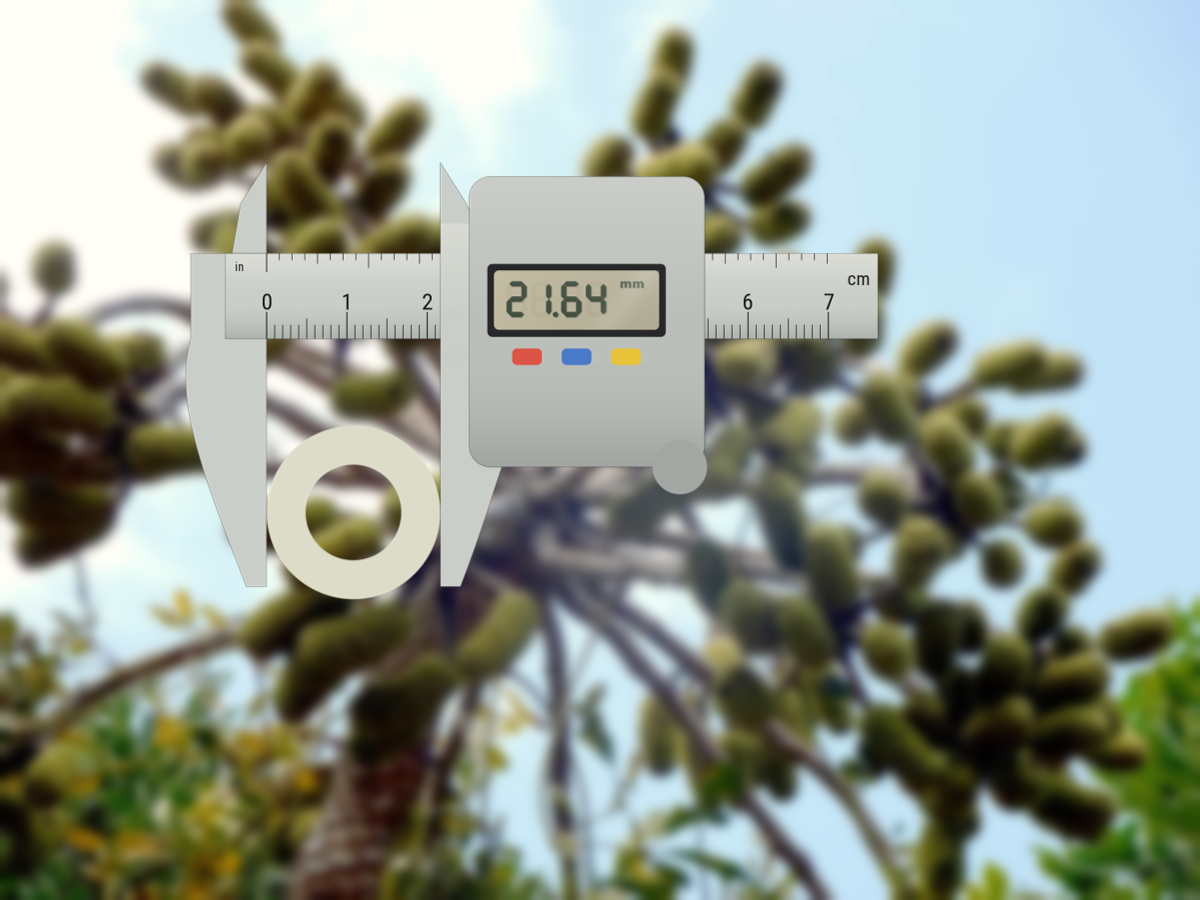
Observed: 21.64 mm
